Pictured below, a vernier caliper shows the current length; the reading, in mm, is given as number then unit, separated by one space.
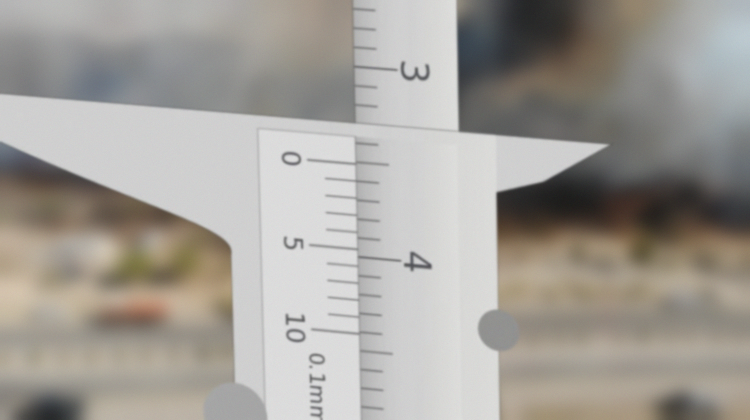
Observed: 35.1 mm
